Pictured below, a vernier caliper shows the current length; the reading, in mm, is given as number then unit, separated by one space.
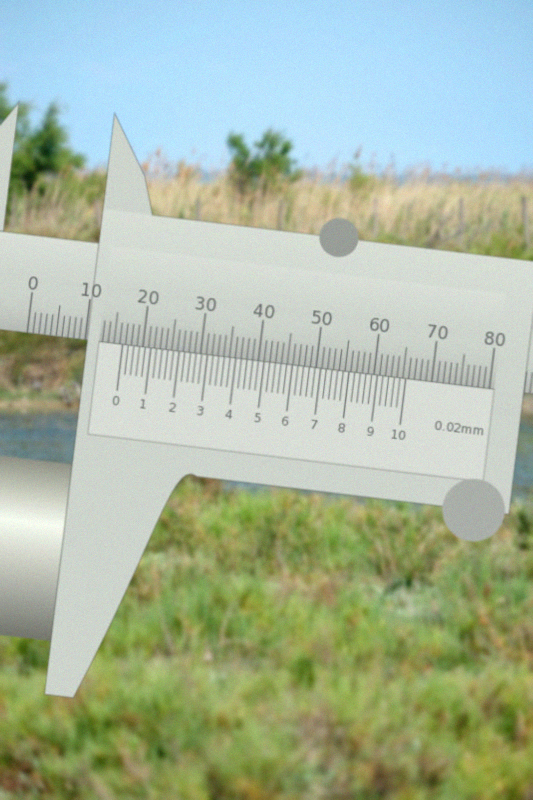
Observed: 16.5 mm
